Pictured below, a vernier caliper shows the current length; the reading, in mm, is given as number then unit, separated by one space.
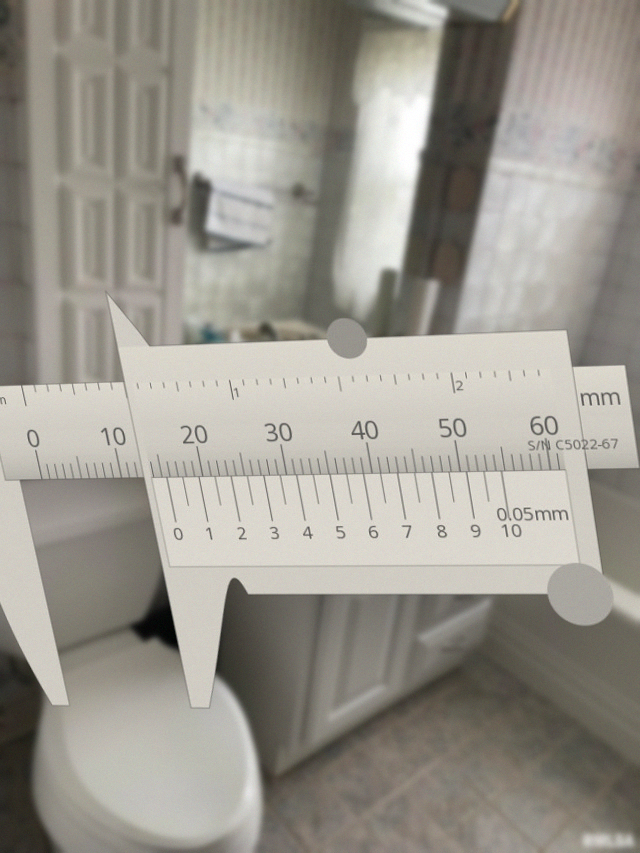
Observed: 15.6 mm
